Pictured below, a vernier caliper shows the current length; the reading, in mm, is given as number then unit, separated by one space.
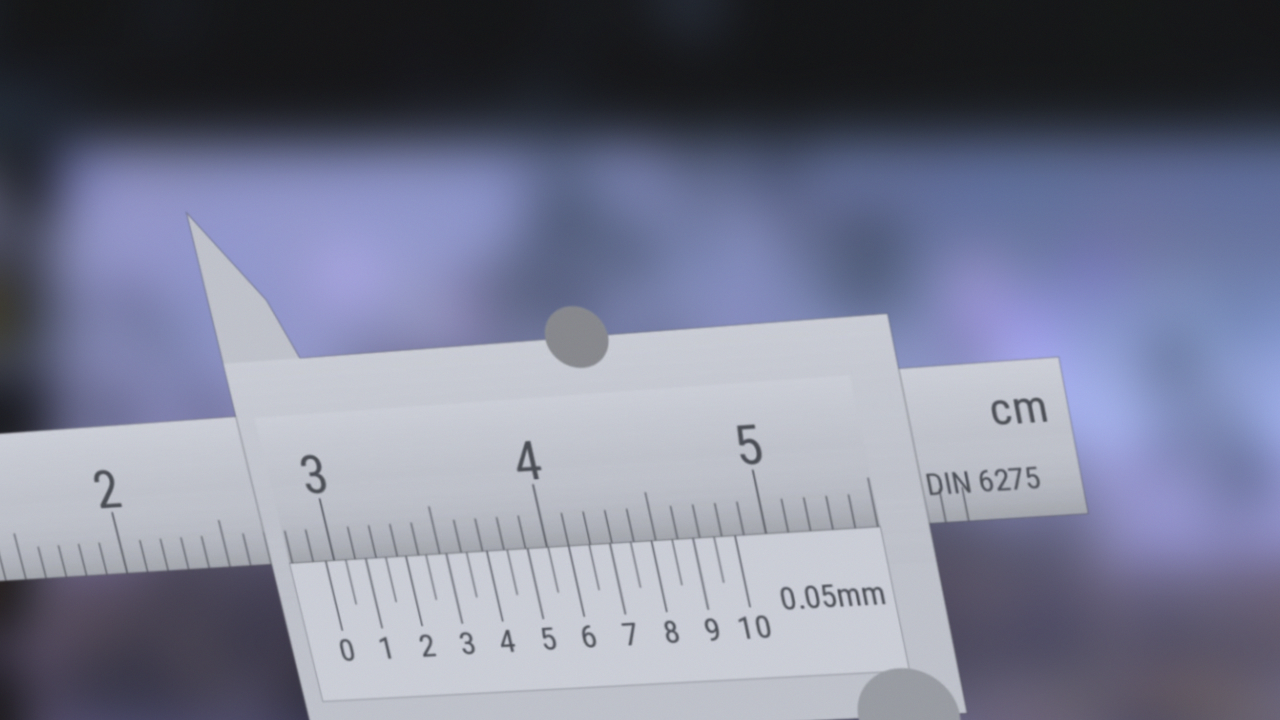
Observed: 29.6 mm
